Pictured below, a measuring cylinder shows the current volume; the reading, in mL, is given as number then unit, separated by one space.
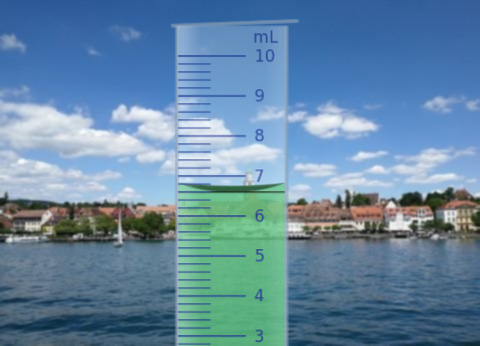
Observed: 6.6 mL
